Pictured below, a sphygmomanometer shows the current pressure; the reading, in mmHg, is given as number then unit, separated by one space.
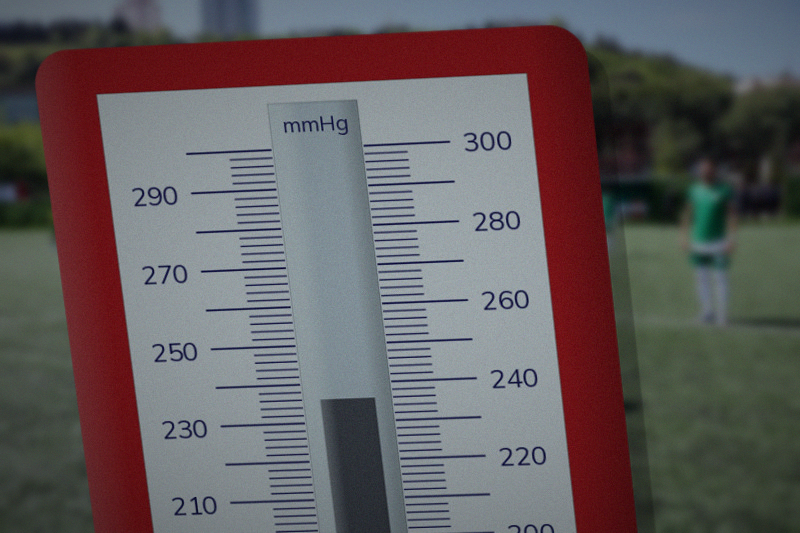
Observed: 236 mmHg
